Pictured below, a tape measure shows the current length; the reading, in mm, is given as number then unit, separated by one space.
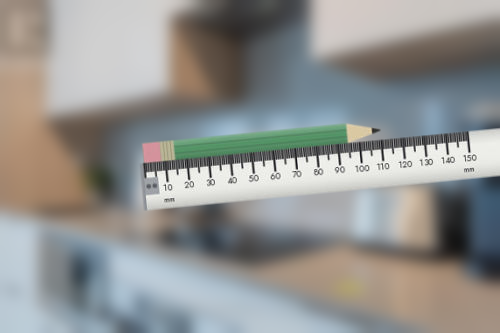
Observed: 110 mm
